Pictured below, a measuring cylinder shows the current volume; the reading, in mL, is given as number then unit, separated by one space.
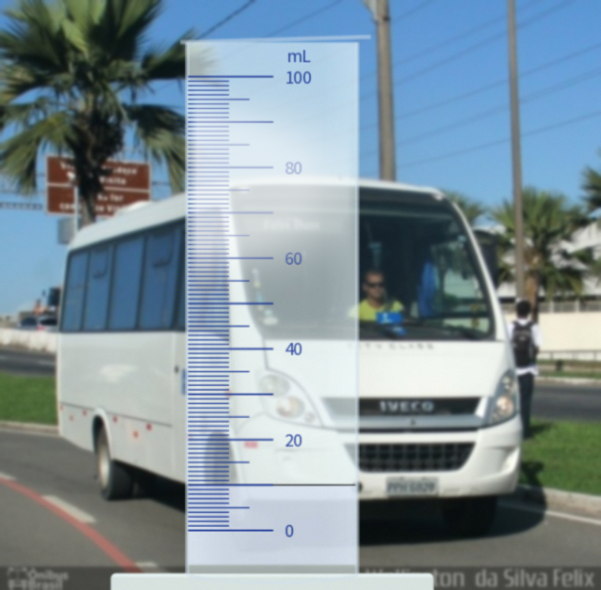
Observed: 10 mL
